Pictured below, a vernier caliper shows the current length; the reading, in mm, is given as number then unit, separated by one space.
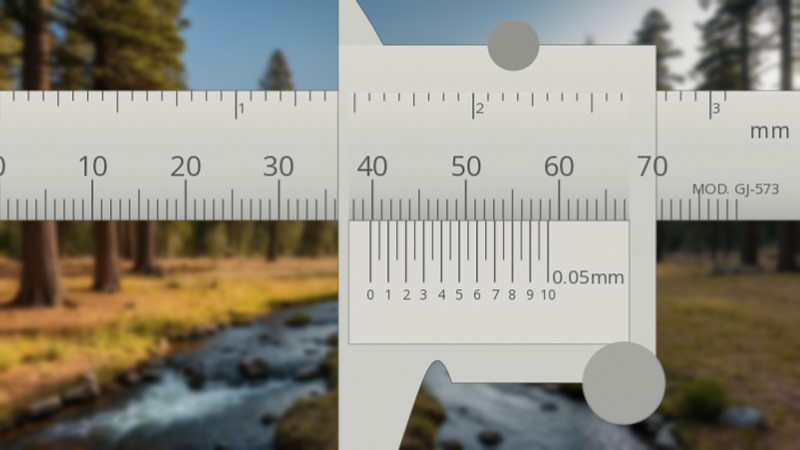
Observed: 39.8 mm
